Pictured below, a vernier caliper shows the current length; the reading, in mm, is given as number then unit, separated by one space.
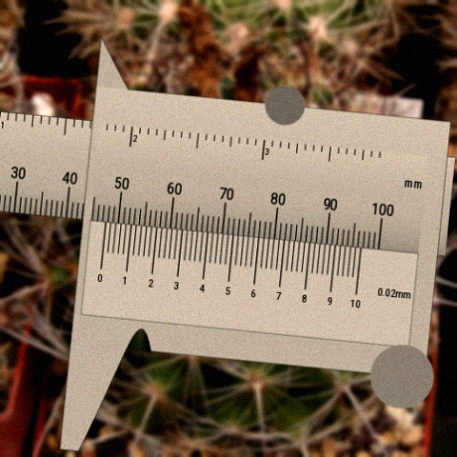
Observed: 47.6 mm
